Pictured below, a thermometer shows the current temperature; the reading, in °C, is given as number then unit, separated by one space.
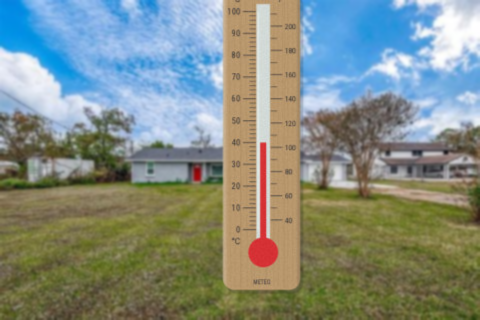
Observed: 40 °C
